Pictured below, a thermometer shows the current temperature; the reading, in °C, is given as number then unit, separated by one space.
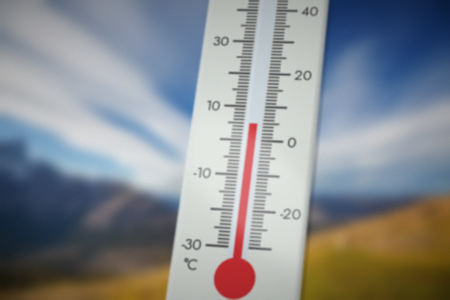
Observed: 5 °C
